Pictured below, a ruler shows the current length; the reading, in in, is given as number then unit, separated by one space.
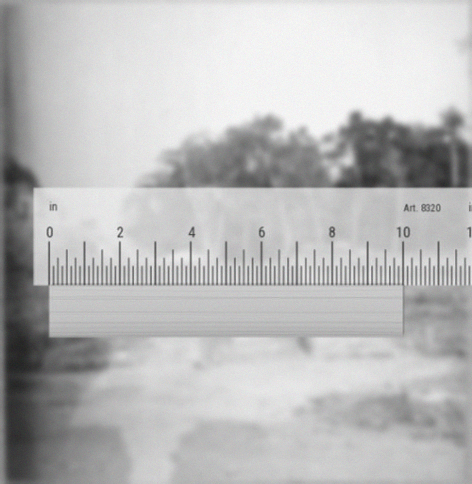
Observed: 10 in
